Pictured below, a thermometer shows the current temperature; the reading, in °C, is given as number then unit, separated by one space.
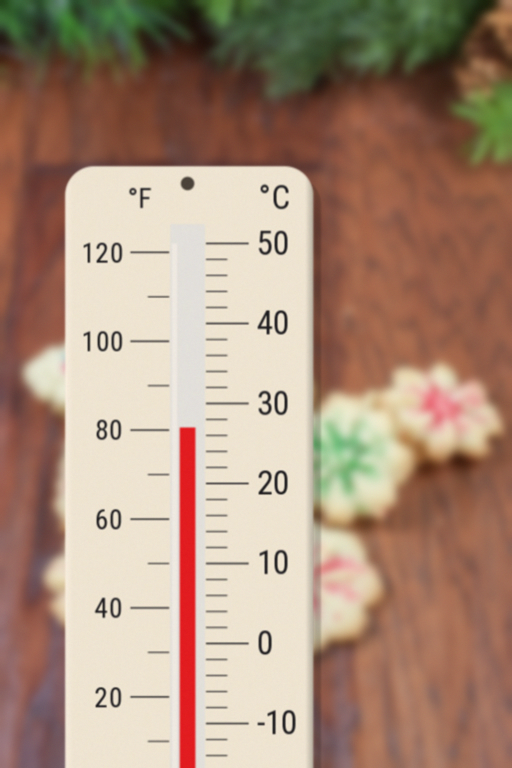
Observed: 27 °C
